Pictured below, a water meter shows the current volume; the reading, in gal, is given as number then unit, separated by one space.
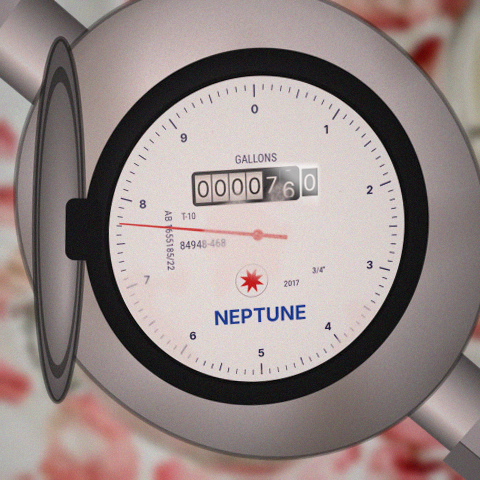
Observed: 757.7 gal
